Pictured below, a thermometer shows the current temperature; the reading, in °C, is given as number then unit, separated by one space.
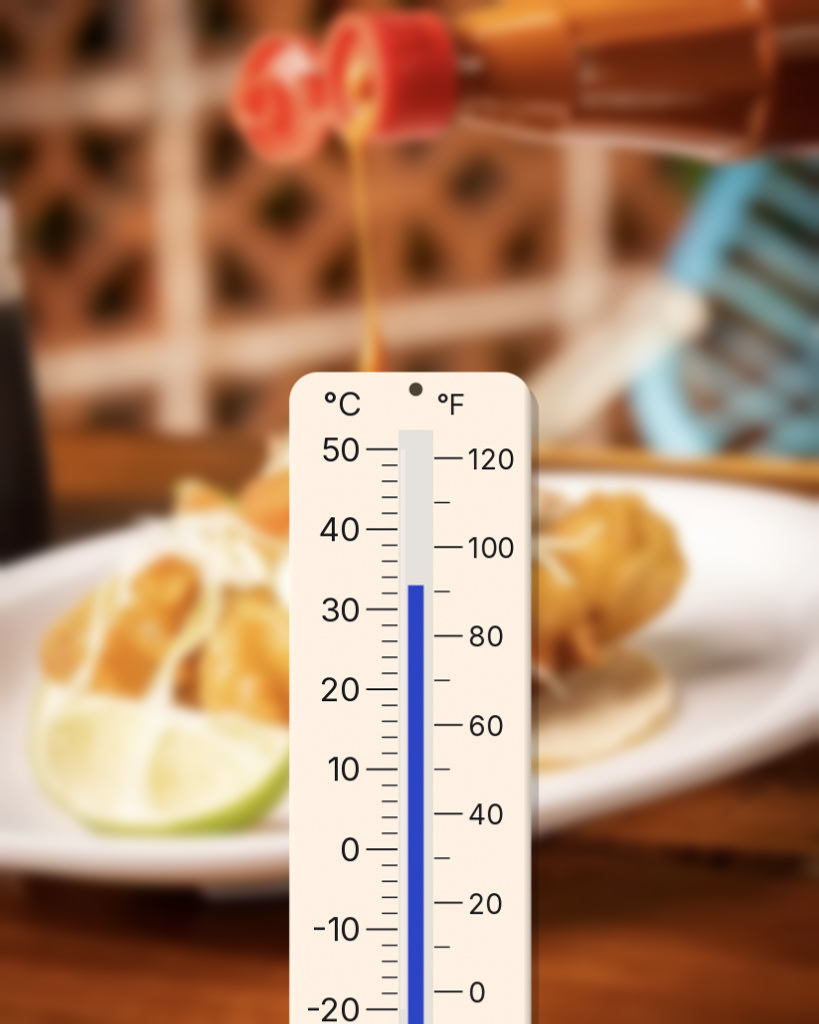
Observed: 33 °C
